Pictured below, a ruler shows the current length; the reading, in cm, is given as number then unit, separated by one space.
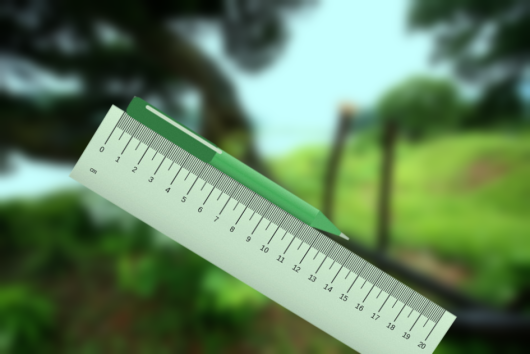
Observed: 13.5 cm
